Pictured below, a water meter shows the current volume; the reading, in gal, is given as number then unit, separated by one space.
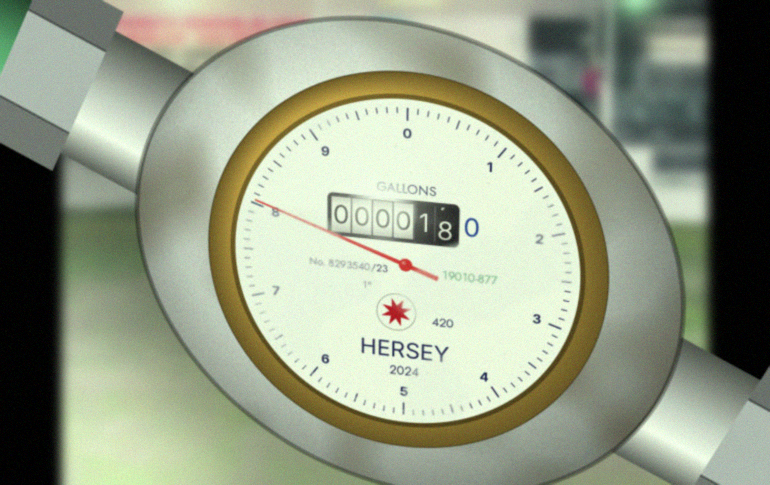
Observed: 178.0 gal
